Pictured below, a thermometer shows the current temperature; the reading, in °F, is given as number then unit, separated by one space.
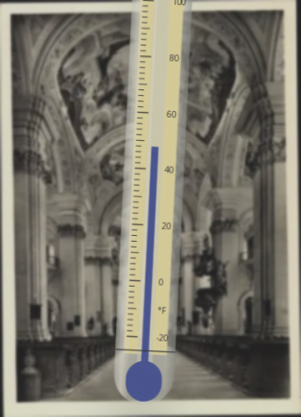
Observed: 48 °F
